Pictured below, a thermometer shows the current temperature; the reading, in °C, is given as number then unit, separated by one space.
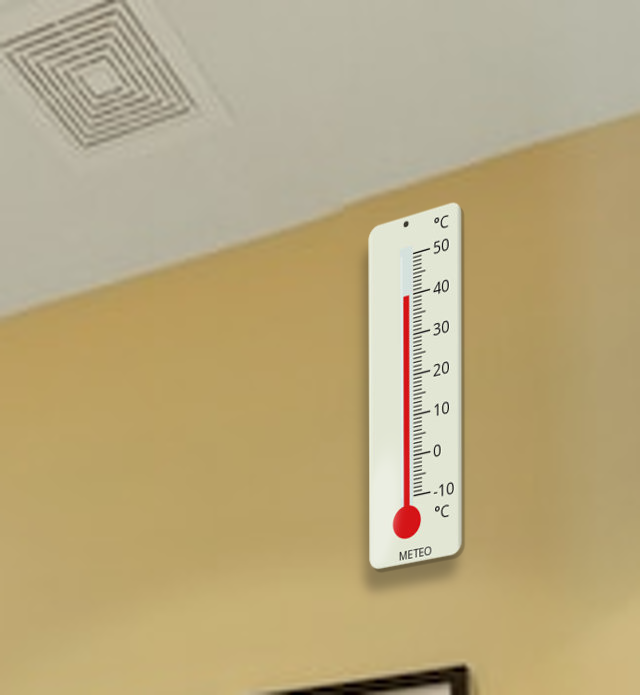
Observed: 40 °C
